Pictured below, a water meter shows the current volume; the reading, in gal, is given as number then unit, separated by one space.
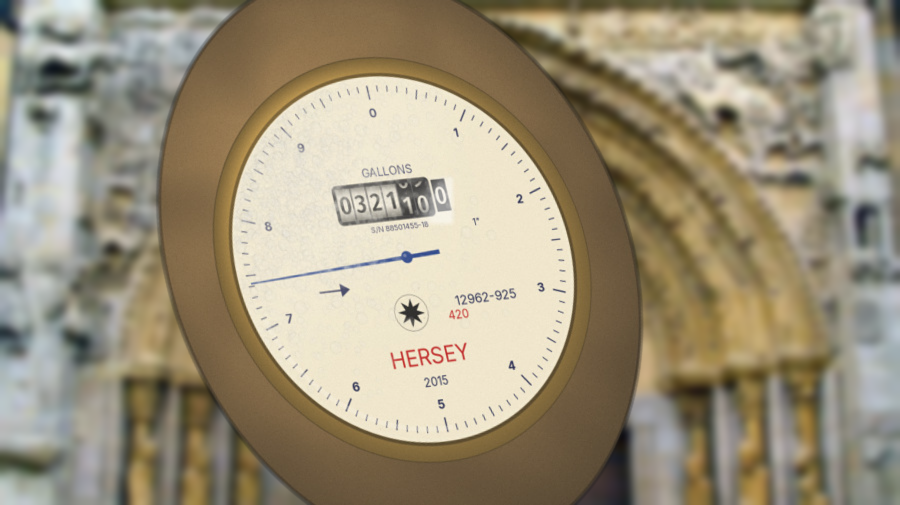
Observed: 321097.4 gal
